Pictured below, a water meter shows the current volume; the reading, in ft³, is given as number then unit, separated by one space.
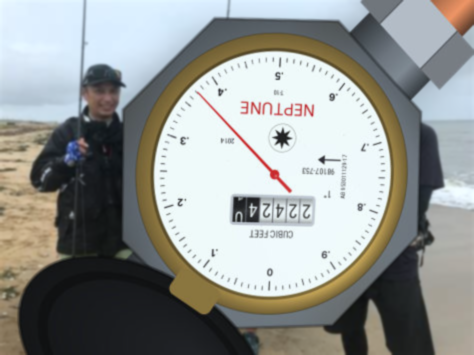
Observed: 224240.37 ft³
